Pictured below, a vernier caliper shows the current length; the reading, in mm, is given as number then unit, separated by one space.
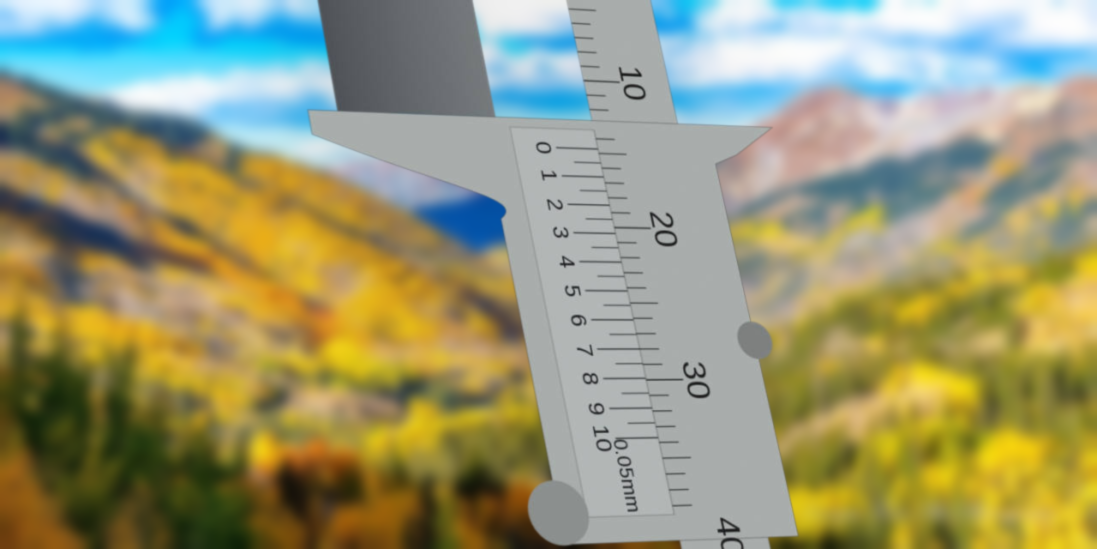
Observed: 14.7 mm
